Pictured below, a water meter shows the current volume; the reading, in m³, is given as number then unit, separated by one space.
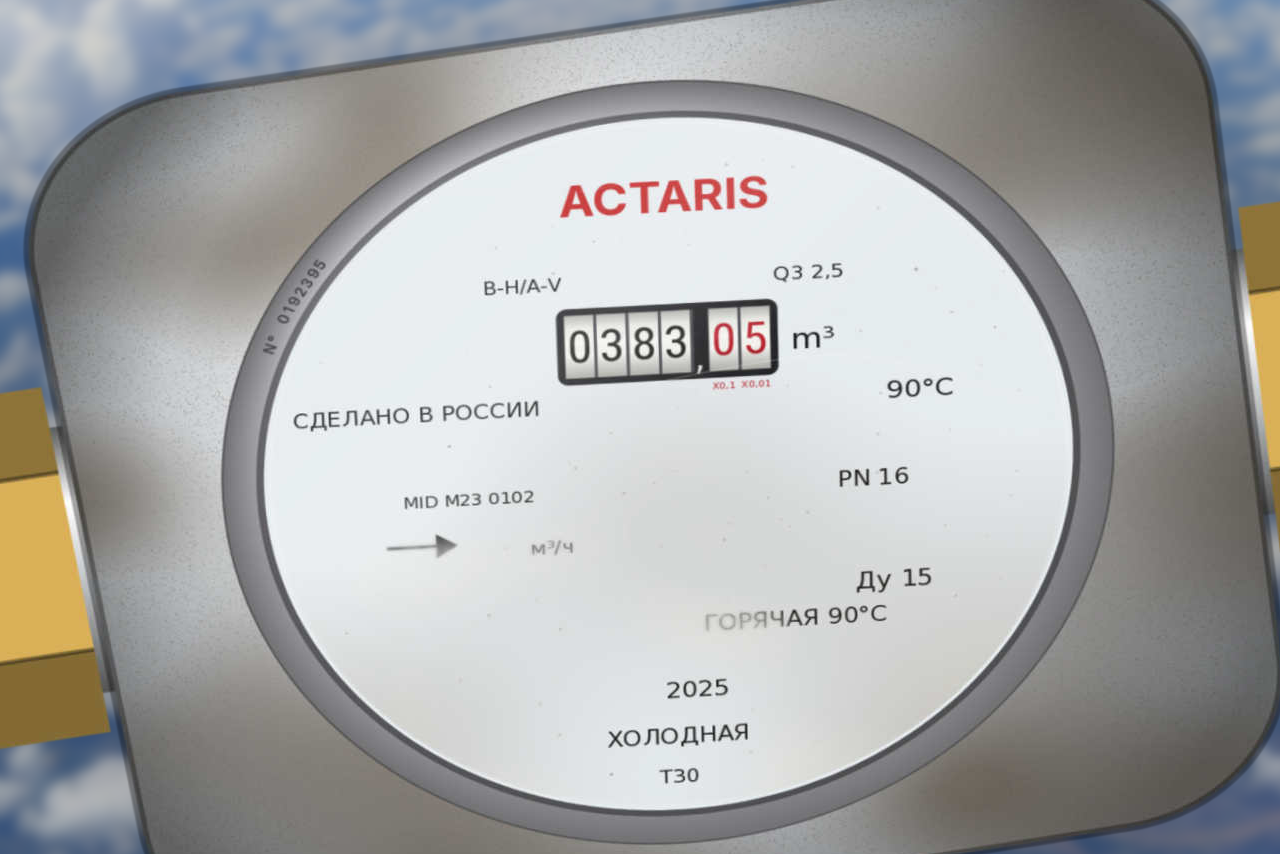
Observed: 383.05 m³
